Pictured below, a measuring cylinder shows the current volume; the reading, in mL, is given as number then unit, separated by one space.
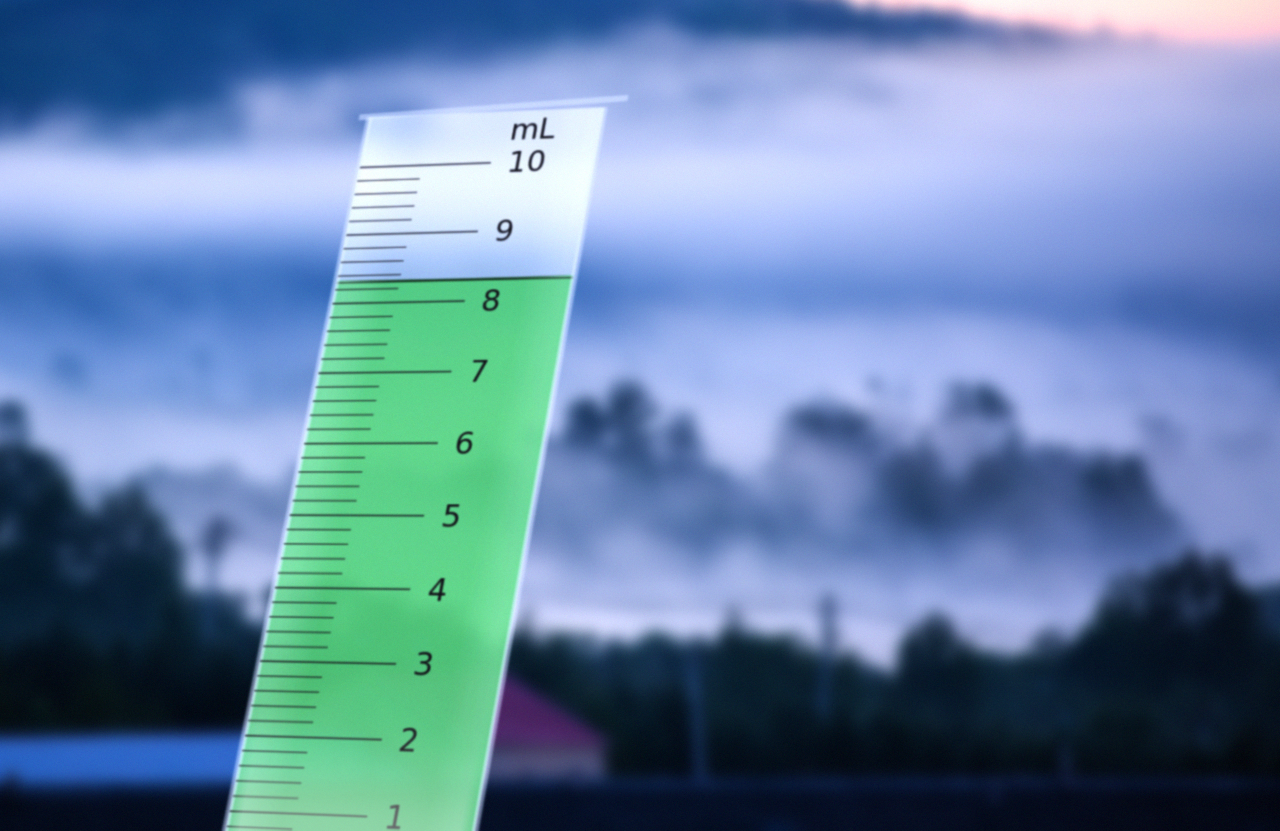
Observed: 8.3 mL
